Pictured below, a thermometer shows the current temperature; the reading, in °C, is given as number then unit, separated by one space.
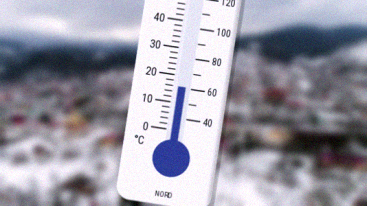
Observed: 16 °C
